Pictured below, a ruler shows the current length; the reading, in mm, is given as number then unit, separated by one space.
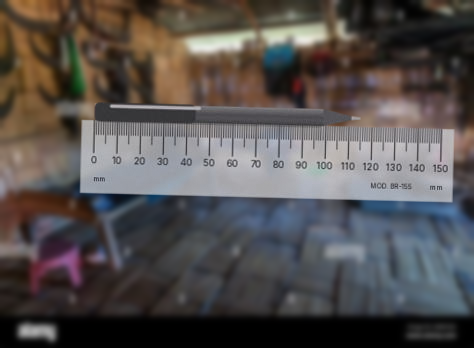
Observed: 115 mm
